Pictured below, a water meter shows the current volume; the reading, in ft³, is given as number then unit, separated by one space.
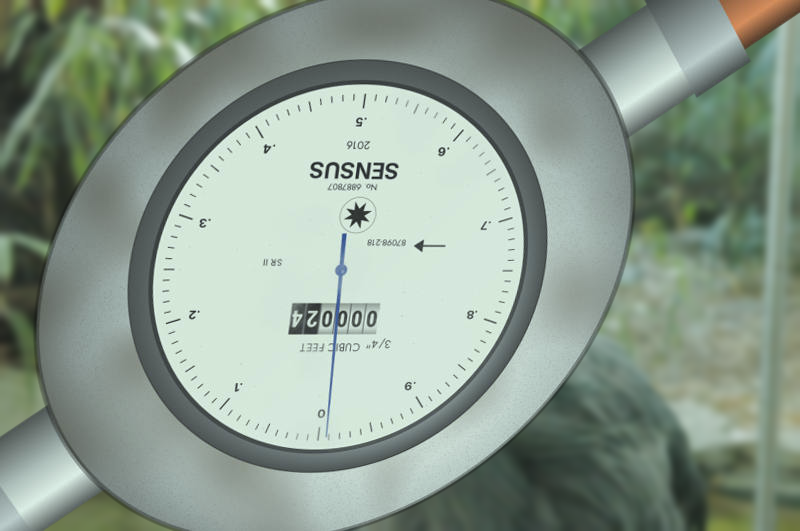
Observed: 23.99 ft³
